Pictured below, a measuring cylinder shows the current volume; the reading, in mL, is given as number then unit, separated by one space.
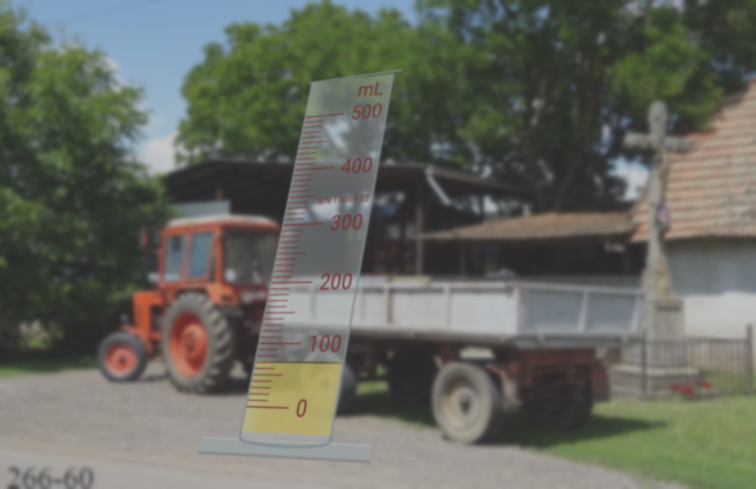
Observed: 70 mL
